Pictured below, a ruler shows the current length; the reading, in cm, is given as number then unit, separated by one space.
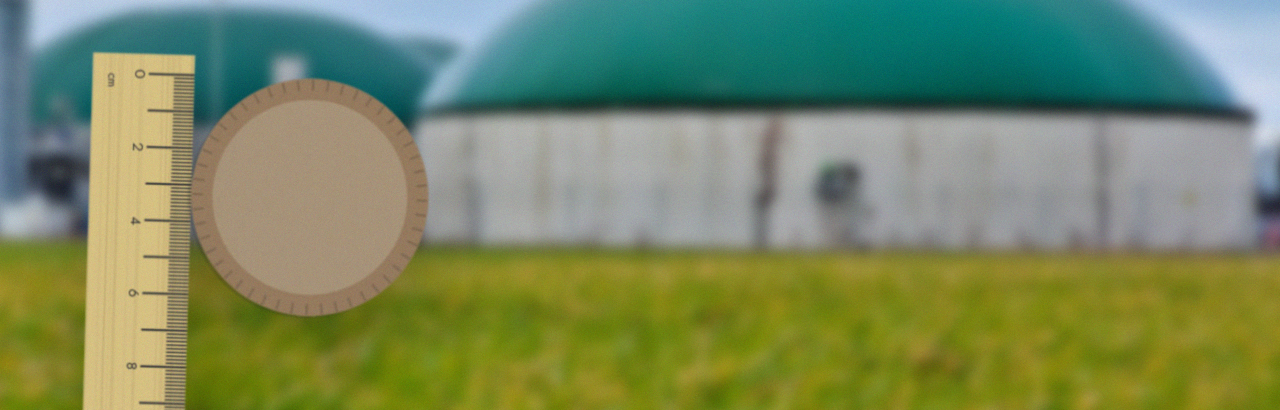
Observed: 6.5 cm
